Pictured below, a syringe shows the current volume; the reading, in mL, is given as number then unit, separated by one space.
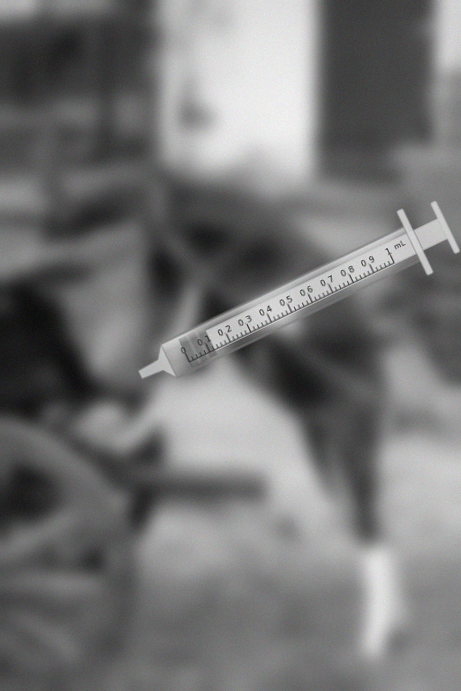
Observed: 0 mL
